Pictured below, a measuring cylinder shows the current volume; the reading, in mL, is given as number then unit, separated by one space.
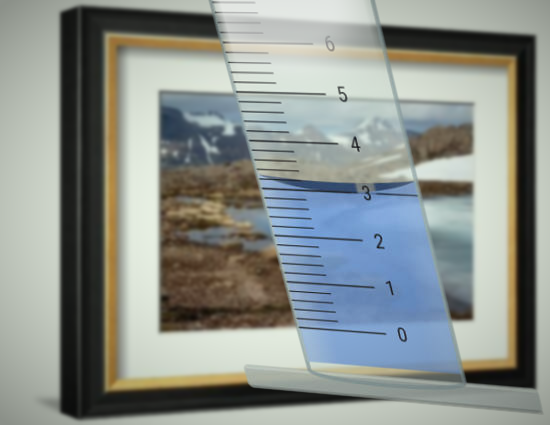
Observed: 3 mL
